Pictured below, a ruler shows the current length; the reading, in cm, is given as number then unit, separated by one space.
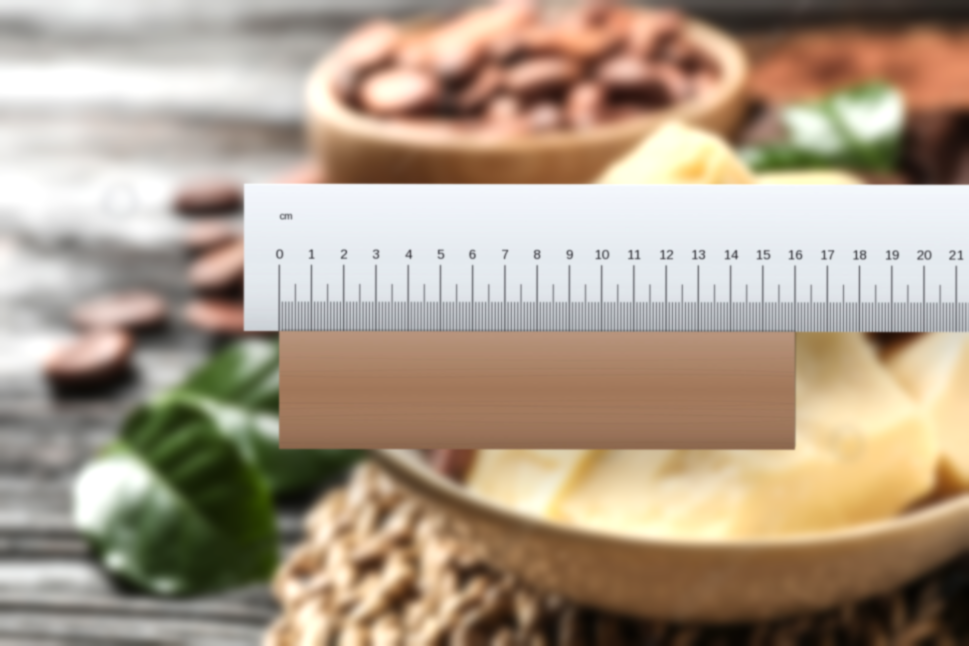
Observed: 16 cm
